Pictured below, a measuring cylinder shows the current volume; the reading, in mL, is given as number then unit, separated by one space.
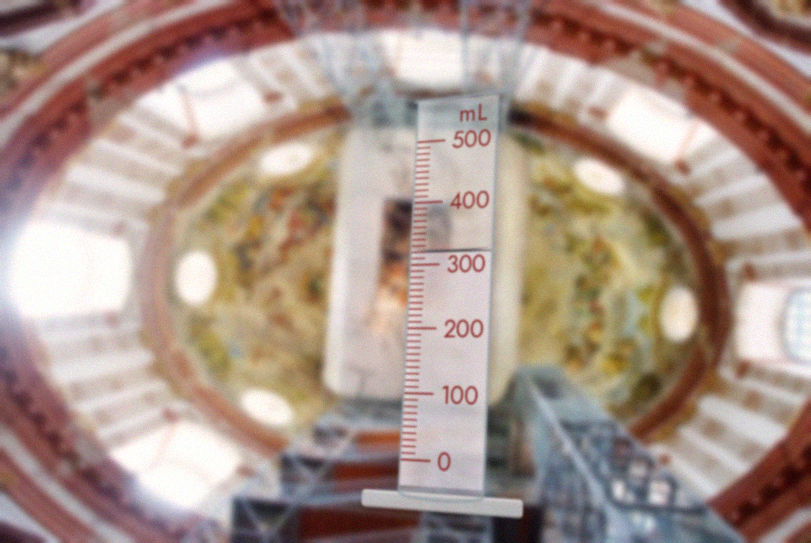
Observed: 320 mL
